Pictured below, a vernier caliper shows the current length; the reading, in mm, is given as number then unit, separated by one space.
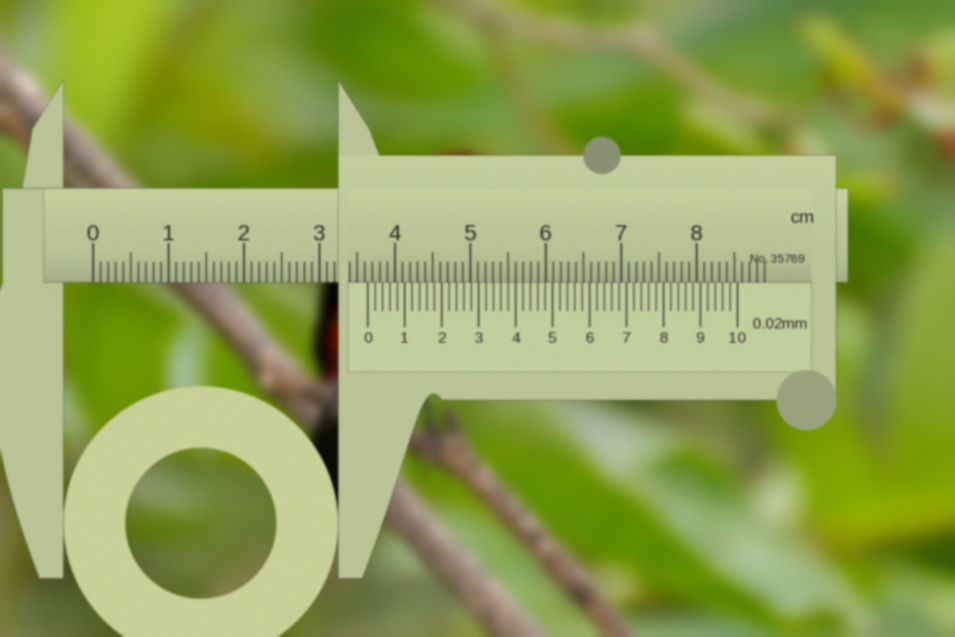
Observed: 36.4 mm
